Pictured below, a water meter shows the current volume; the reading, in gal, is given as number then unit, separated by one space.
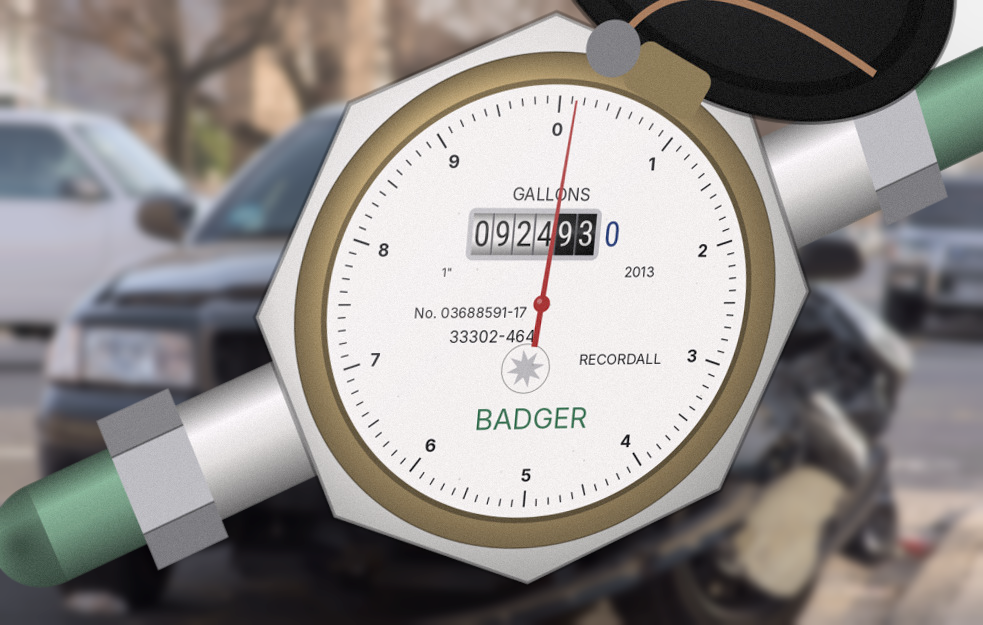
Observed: 924930.1 gal
